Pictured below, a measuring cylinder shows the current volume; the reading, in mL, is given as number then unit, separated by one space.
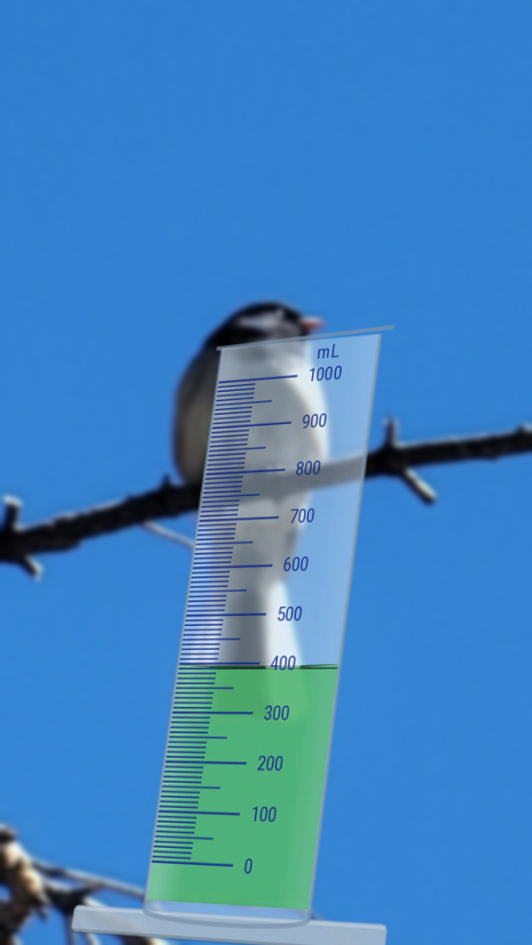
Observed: 390 mL
